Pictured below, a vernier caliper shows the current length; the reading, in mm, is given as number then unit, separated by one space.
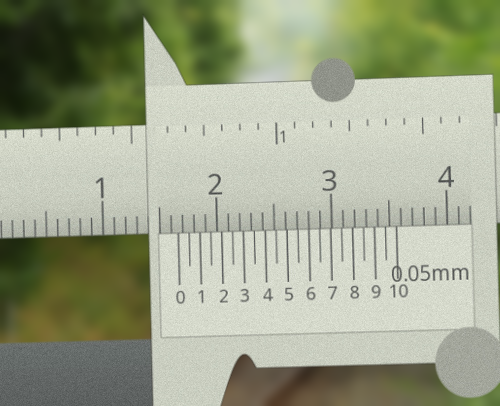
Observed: 16.6 mm
